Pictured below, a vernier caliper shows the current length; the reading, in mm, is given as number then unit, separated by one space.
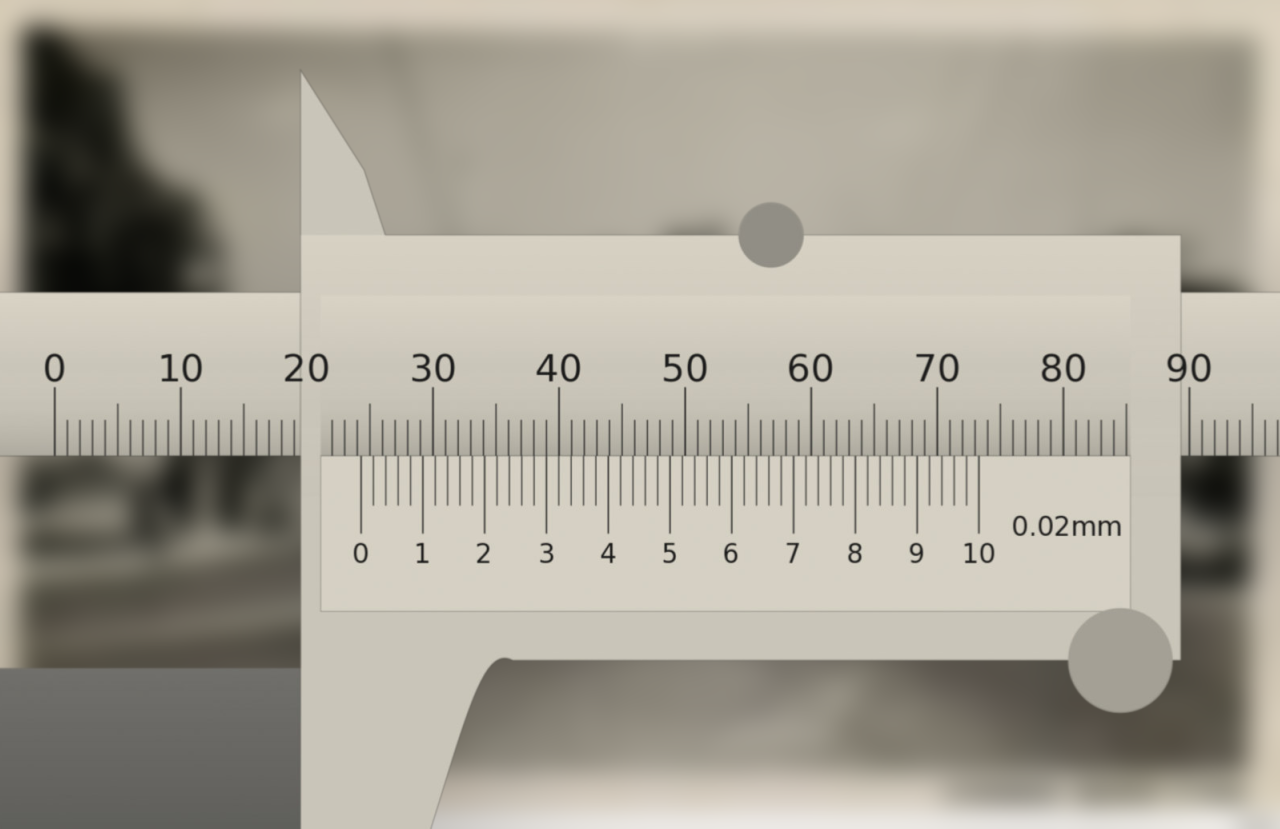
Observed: 24.3 mm
